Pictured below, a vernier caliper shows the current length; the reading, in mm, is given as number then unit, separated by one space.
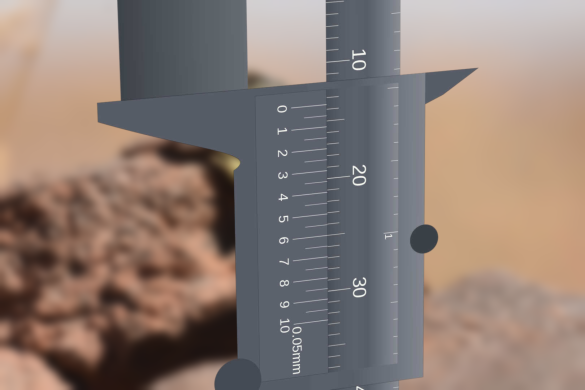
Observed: 13.6 mm
